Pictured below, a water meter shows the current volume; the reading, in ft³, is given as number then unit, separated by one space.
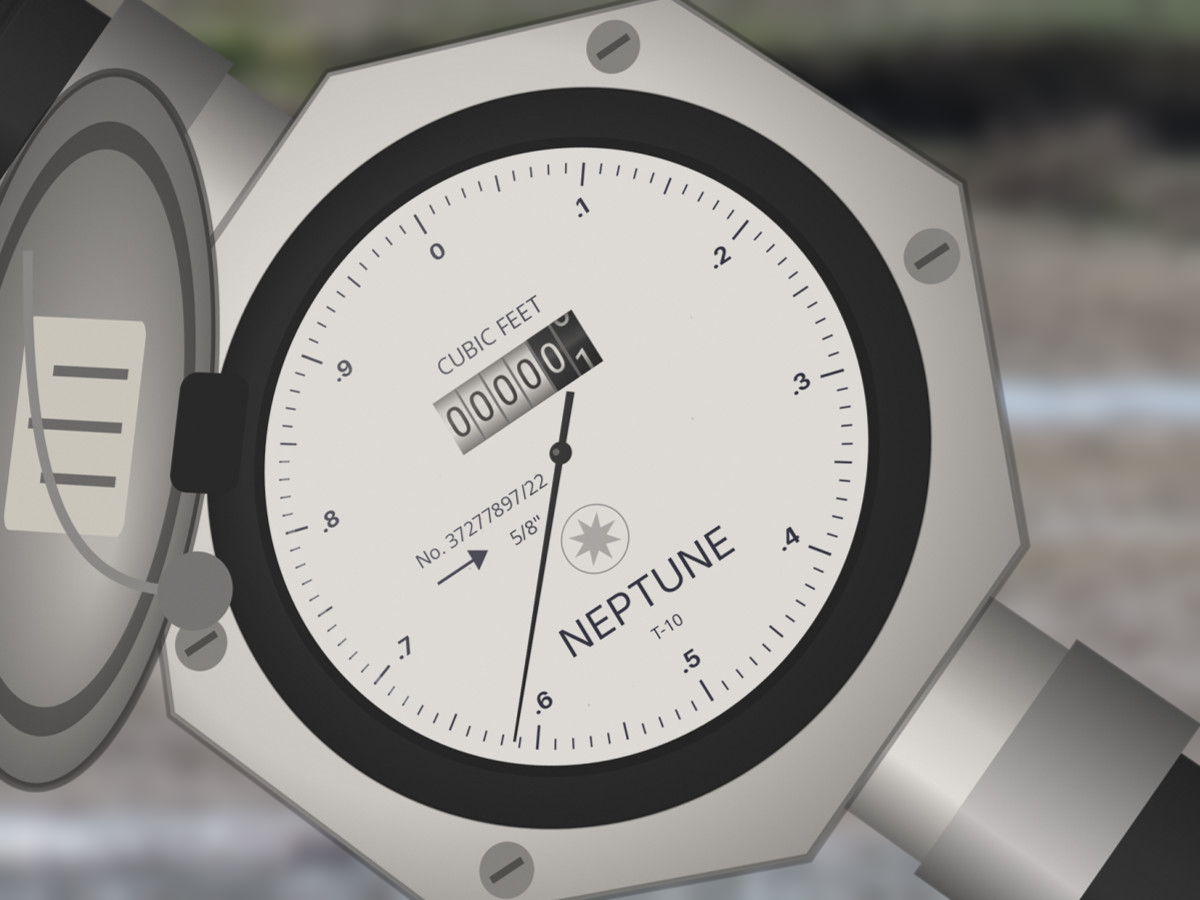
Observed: 0.61 ft³
